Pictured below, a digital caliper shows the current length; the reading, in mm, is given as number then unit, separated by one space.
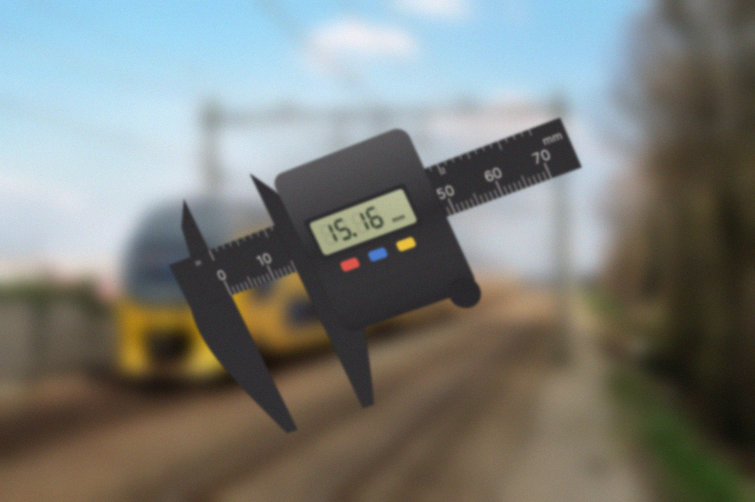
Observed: 15.16 mm
